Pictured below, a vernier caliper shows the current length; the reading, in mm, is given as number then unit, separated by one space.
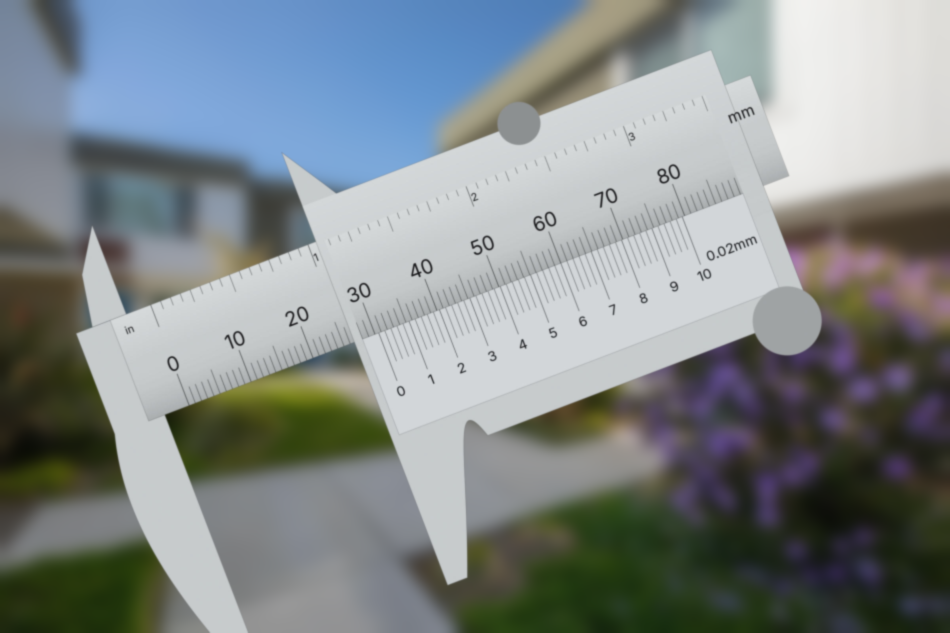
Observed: 30.6 mm
